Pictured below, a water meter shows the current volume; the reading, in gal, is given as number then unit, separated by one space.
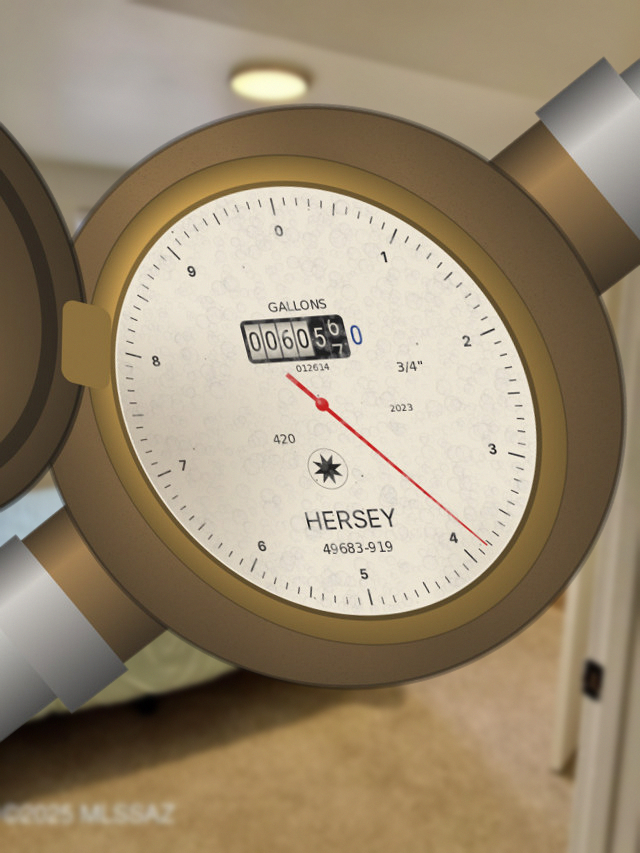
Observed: 60563.8 gal
